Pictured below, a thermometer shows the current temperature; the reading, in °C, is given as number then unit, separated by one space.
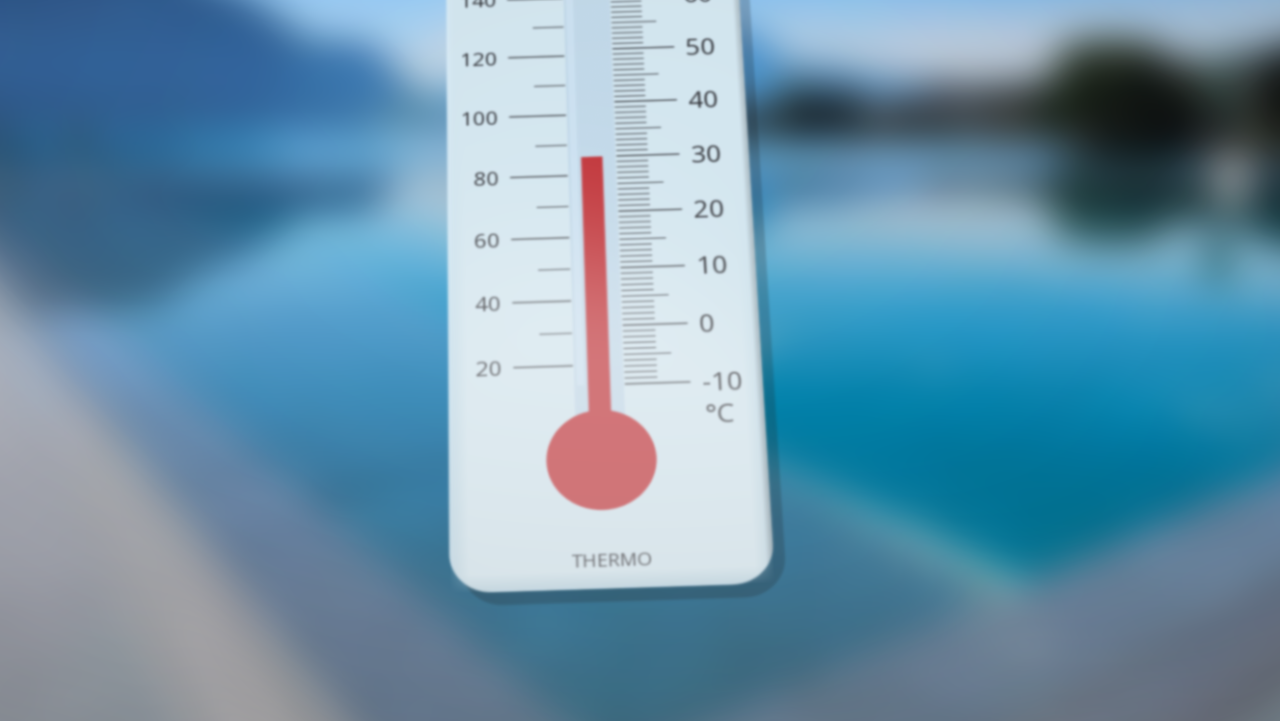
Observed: 30 °C
